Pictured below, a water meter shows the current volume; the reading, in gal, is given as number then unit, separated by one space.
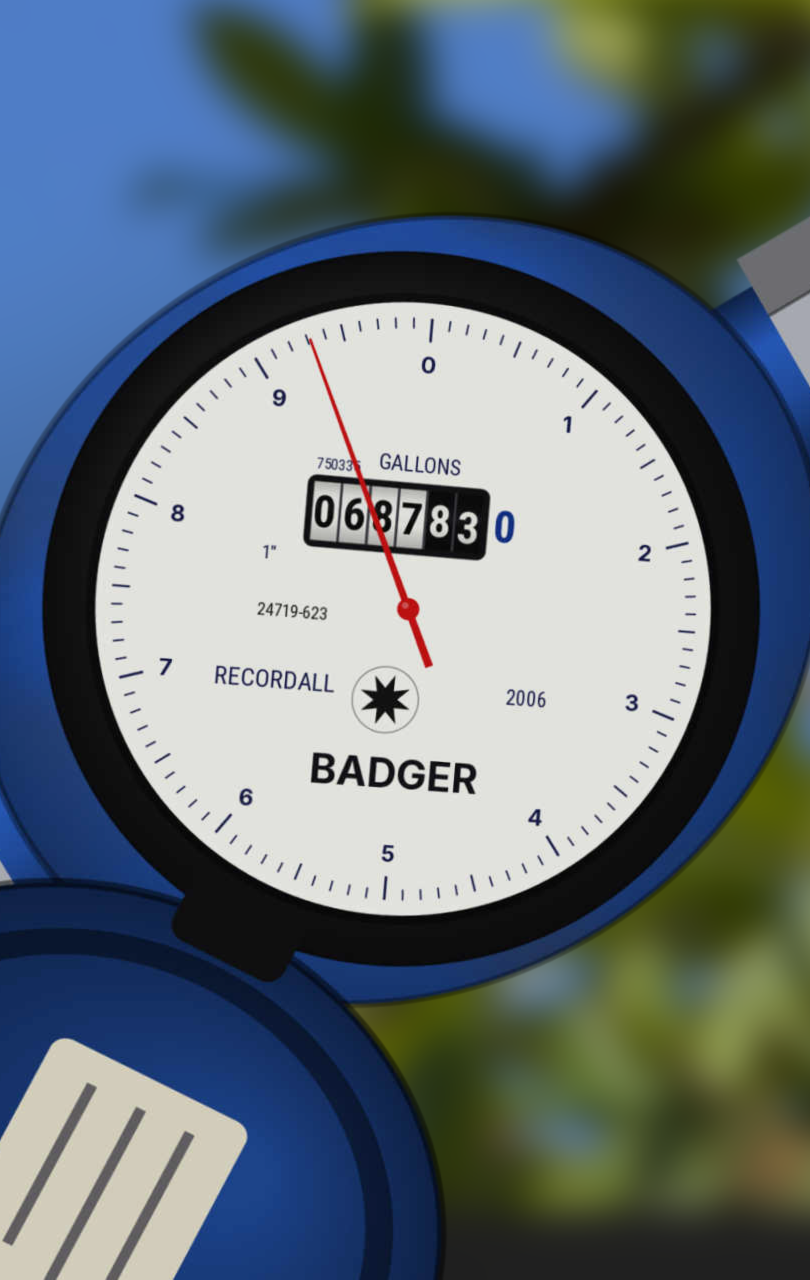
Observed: 687829.3 gal
